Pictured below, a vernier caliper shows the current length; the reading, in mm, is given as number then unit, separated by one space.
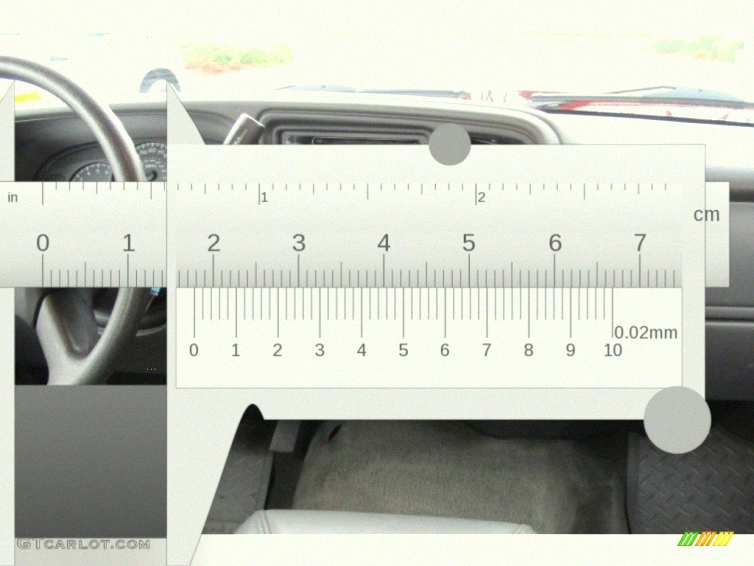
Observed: 17.8 mm
